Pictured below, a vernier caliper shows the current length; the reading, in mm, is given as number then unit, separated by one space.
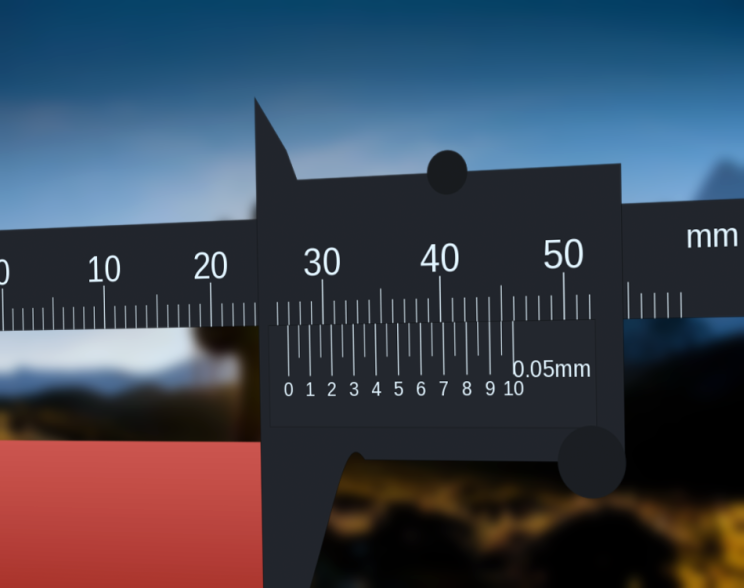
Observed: 26.9 mm
